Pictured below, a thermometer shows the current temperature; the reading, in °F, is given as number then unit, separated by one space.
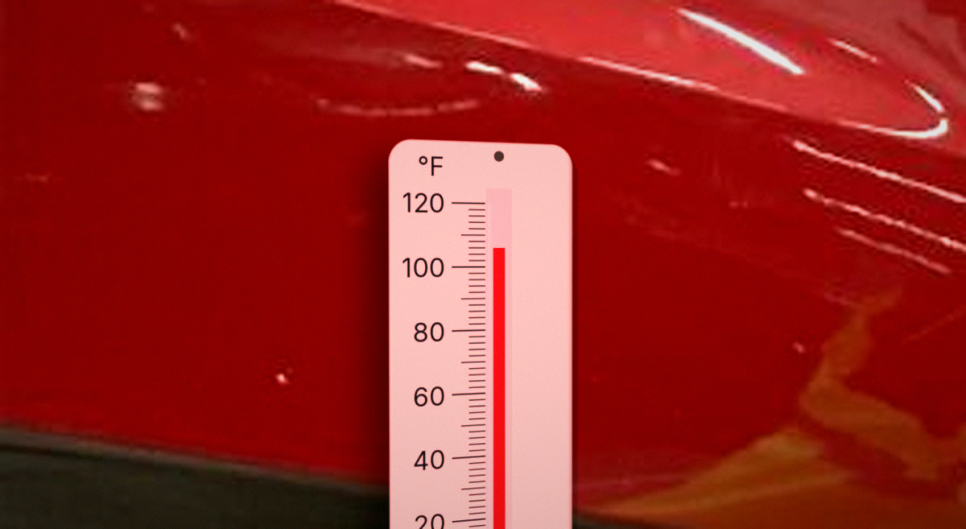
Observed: 106 °F
